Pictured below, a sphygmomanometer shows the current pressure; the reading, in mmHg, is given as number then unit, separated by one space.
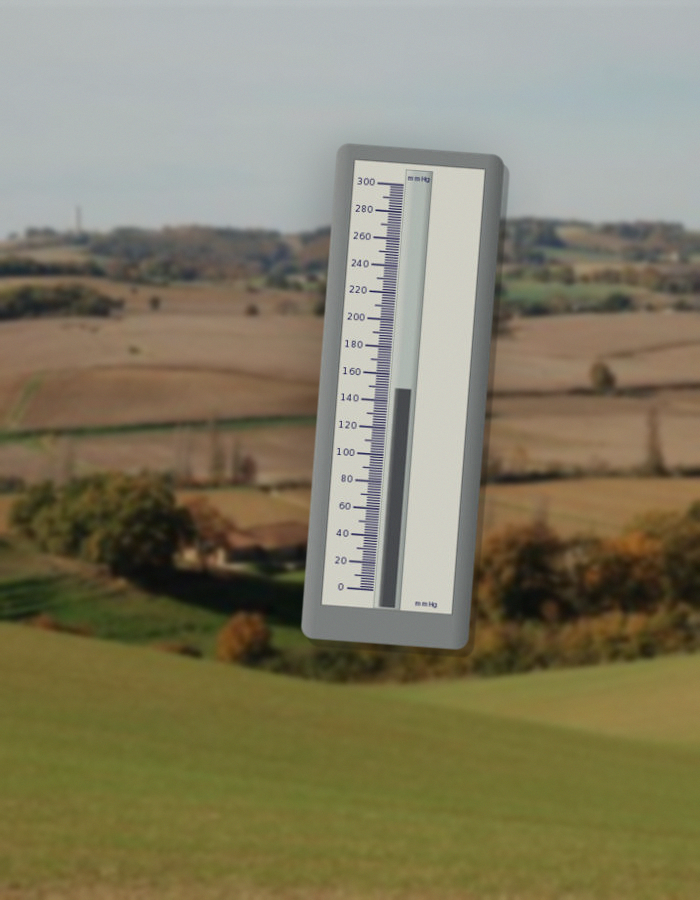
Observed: 150 mmHg
